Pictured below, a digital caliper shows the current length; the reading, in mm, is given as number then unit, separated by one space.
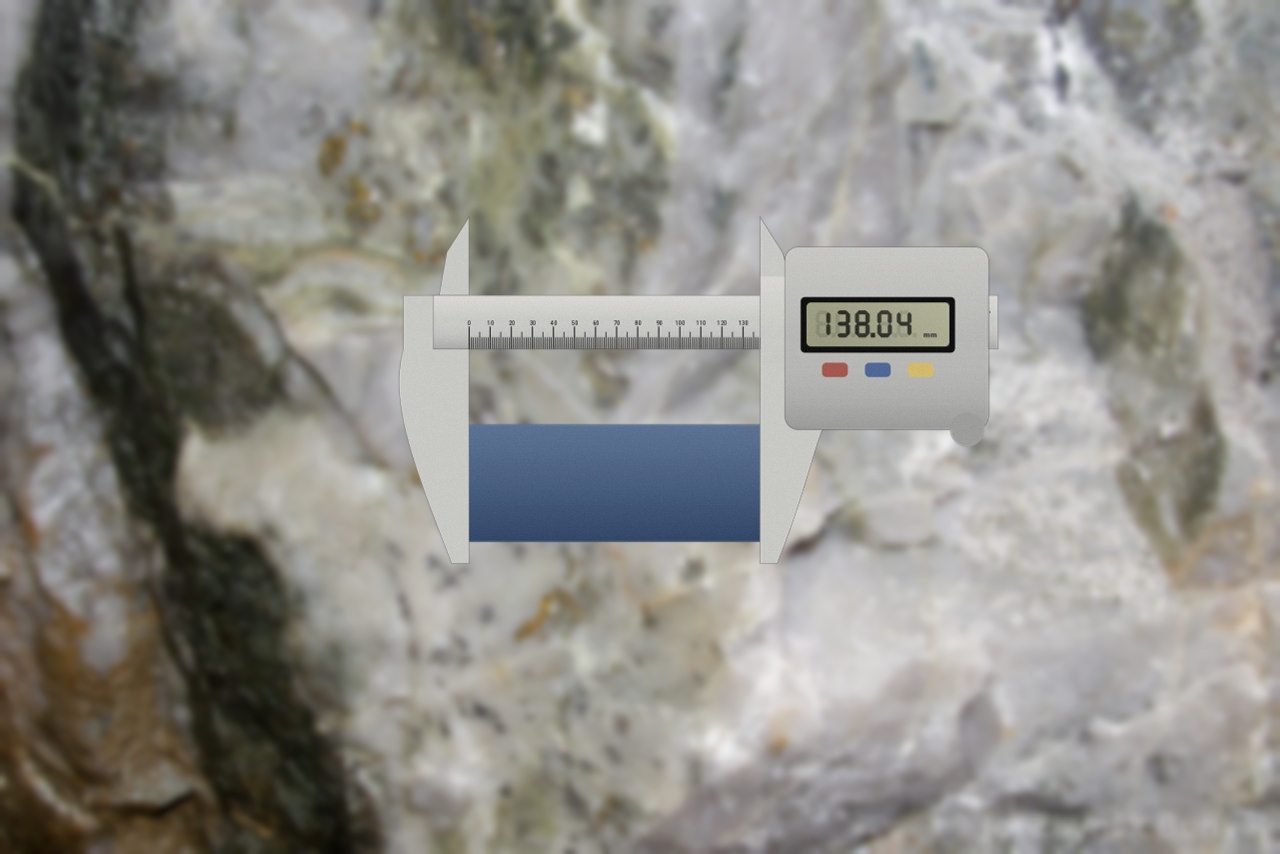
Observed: 138.04 mm
